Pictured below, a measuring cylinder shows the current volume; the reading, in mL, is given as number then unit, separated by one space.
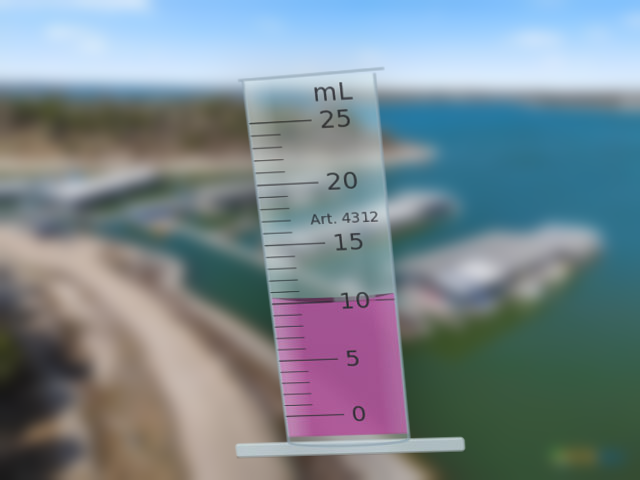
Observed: 10 mL
